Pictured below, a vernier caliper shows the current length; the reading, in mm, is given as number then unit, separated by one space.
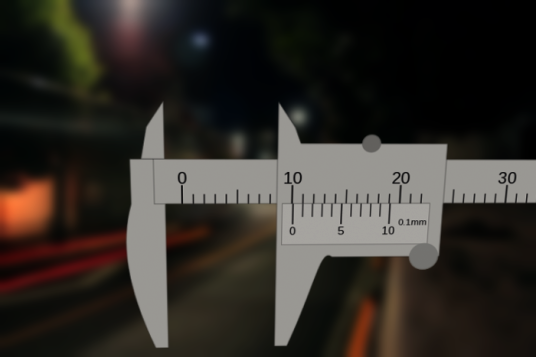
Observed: 10.1 mm
